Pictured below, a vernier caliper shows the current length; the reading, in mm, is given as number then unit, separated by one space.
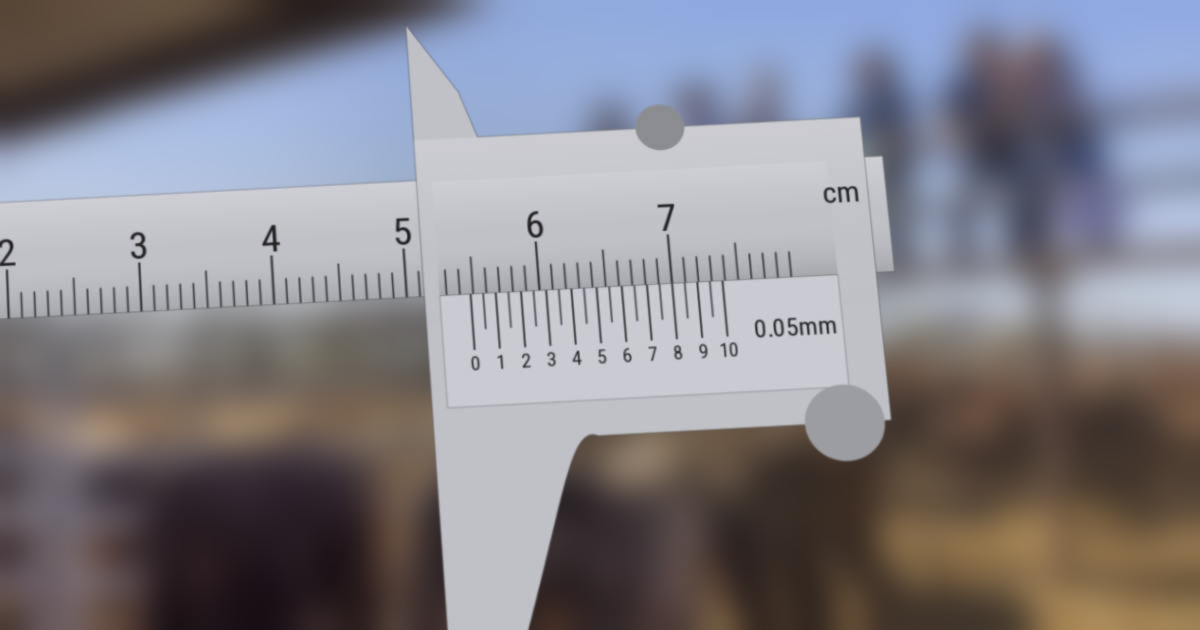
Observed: 54.8 mm
